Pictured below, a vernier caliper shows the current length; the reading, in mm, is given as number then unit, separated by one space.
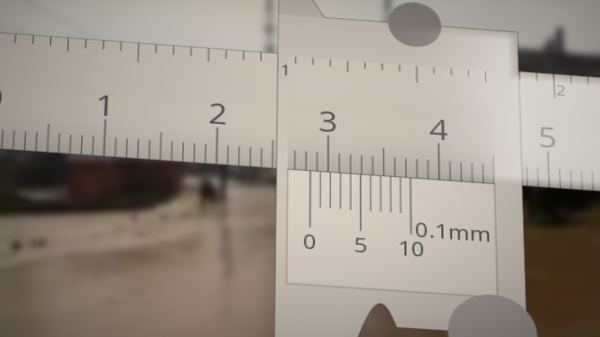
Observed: 28.4 mm
